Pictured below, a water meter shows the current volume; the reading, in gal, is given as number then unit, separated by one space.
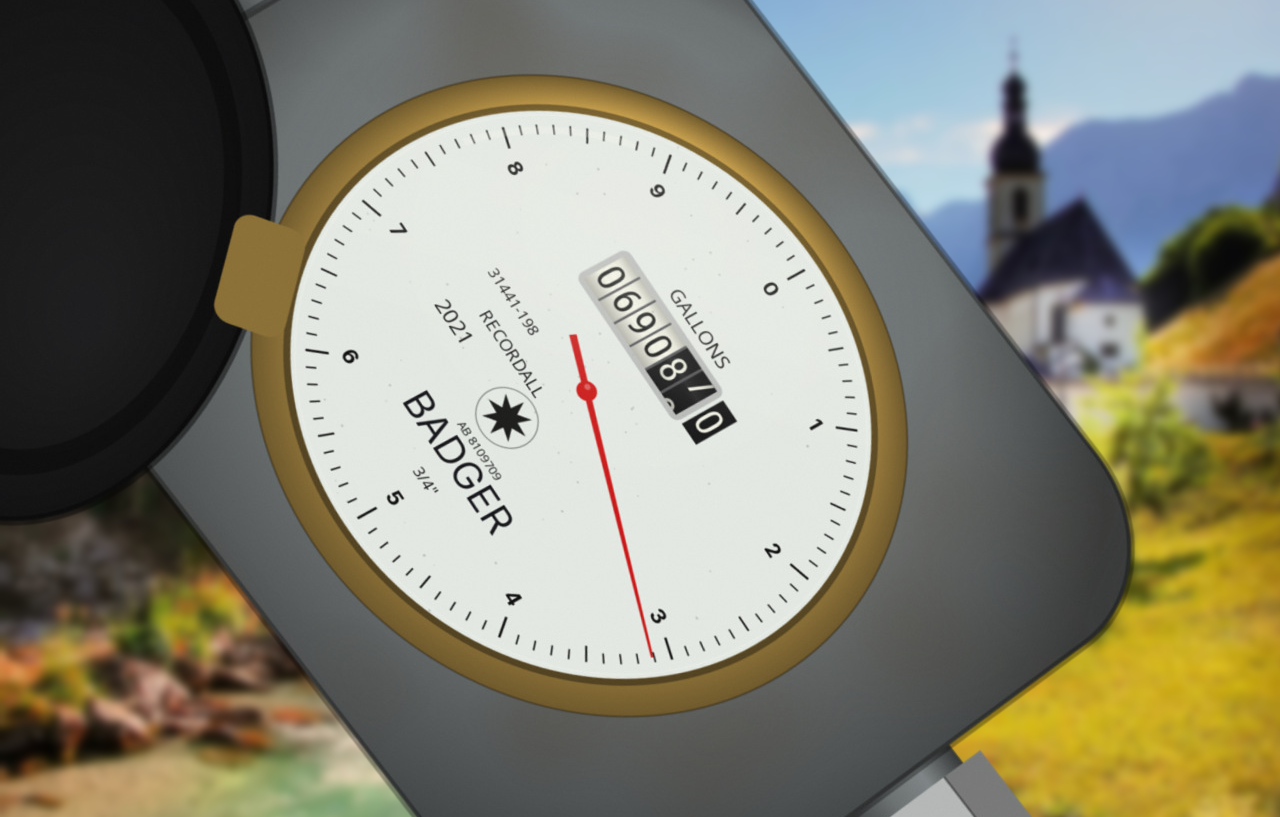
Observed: 690873.1 gal
